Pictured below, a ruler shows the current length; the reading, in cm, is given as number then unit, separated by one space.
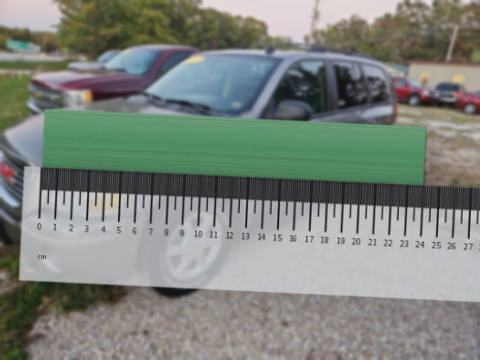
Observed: 24 cm
